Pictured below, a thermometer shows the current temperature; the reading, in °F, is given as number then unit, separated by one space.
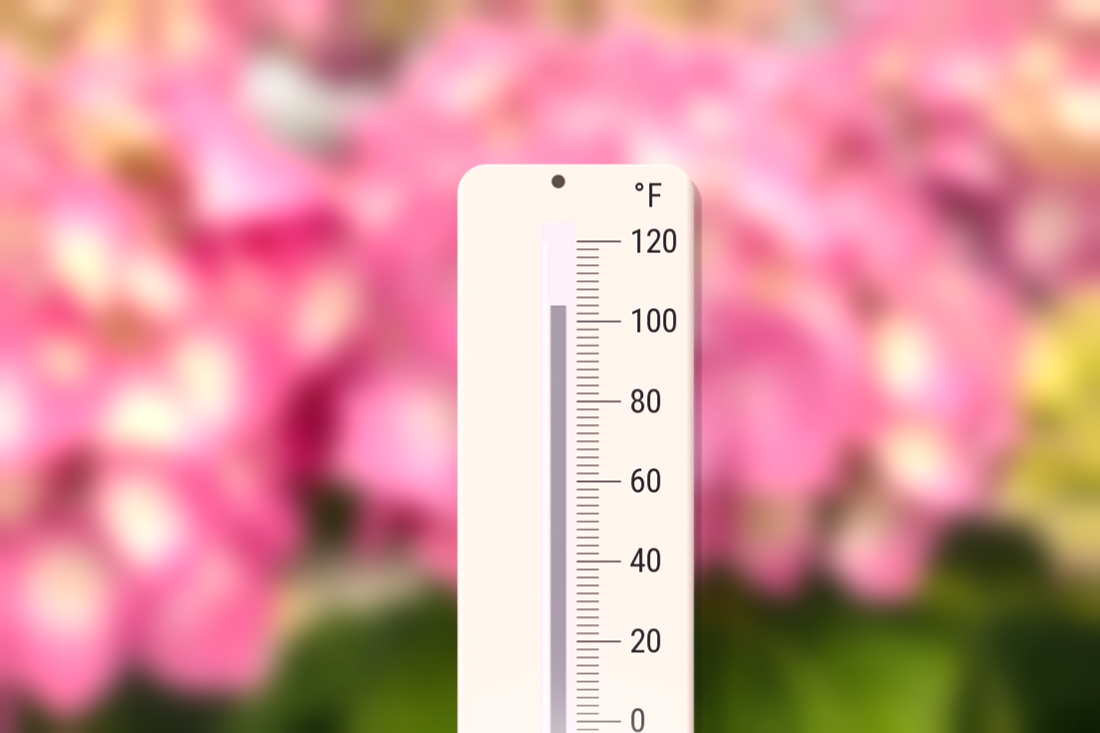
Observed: 104 °F
